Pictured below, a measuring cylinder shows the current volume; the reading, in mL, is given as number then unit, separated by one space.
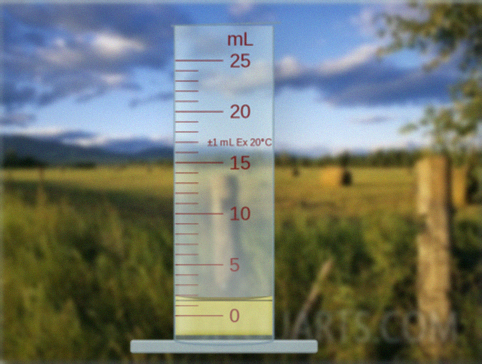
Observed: 1.5 mL
